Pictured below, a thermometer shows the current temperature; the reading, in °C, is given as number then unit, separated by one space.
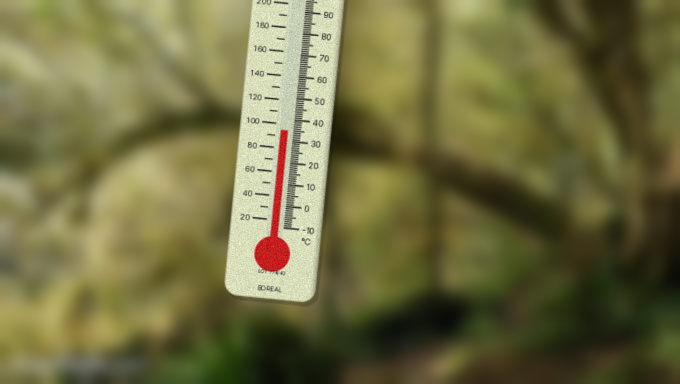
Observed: 35 °C
